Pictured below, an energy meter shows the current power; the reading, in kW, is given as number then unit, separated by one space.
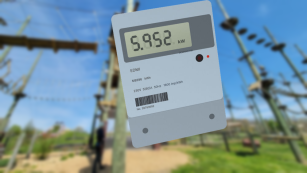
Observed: 5.952 kW
